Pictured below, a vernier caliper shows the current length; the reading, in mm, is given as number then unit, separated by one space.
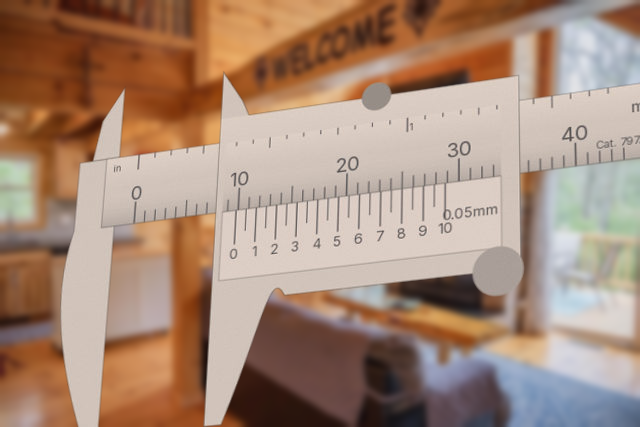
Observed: 9.8 mm
